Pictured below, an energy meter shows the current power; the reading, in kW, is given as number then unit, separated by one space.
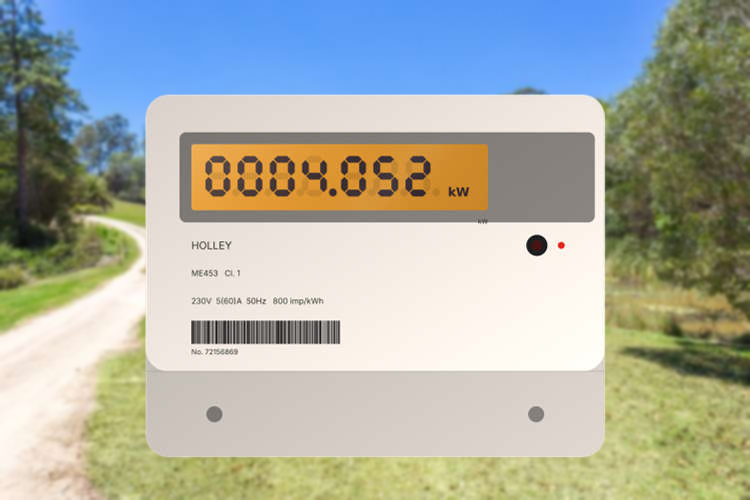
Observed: 4.052 kW
